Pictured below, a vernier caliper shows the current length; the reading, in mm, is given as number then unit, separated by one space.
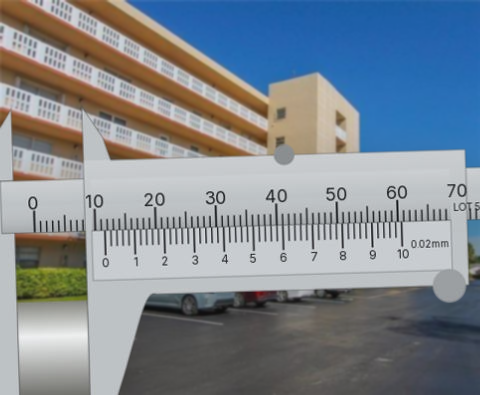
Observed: 11.6 mm
